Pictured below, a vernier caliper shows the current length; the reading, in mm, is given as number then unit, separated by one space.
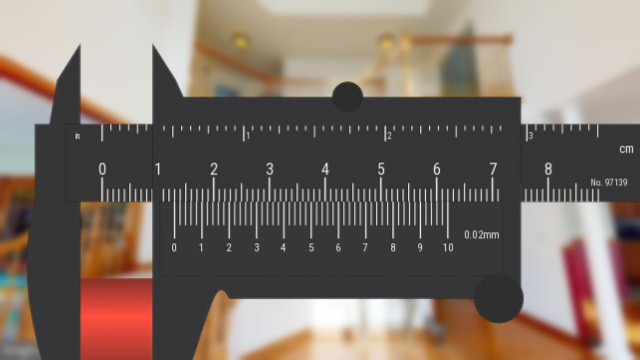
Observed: 13.0 mm
